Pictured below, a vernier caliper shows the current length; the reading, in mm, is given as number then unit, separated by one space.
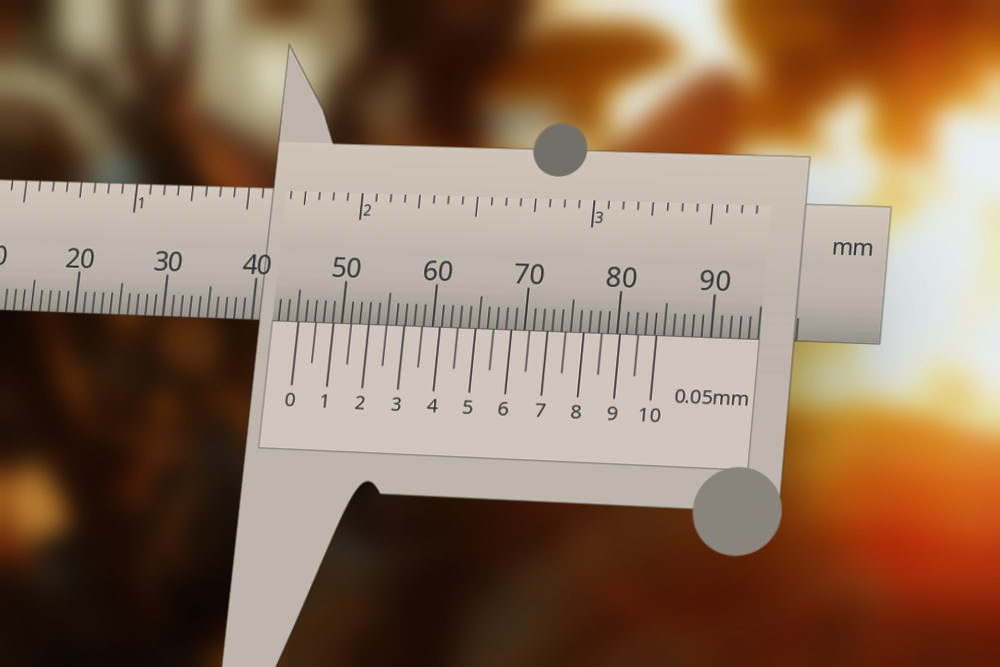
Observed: 45.2 mm
